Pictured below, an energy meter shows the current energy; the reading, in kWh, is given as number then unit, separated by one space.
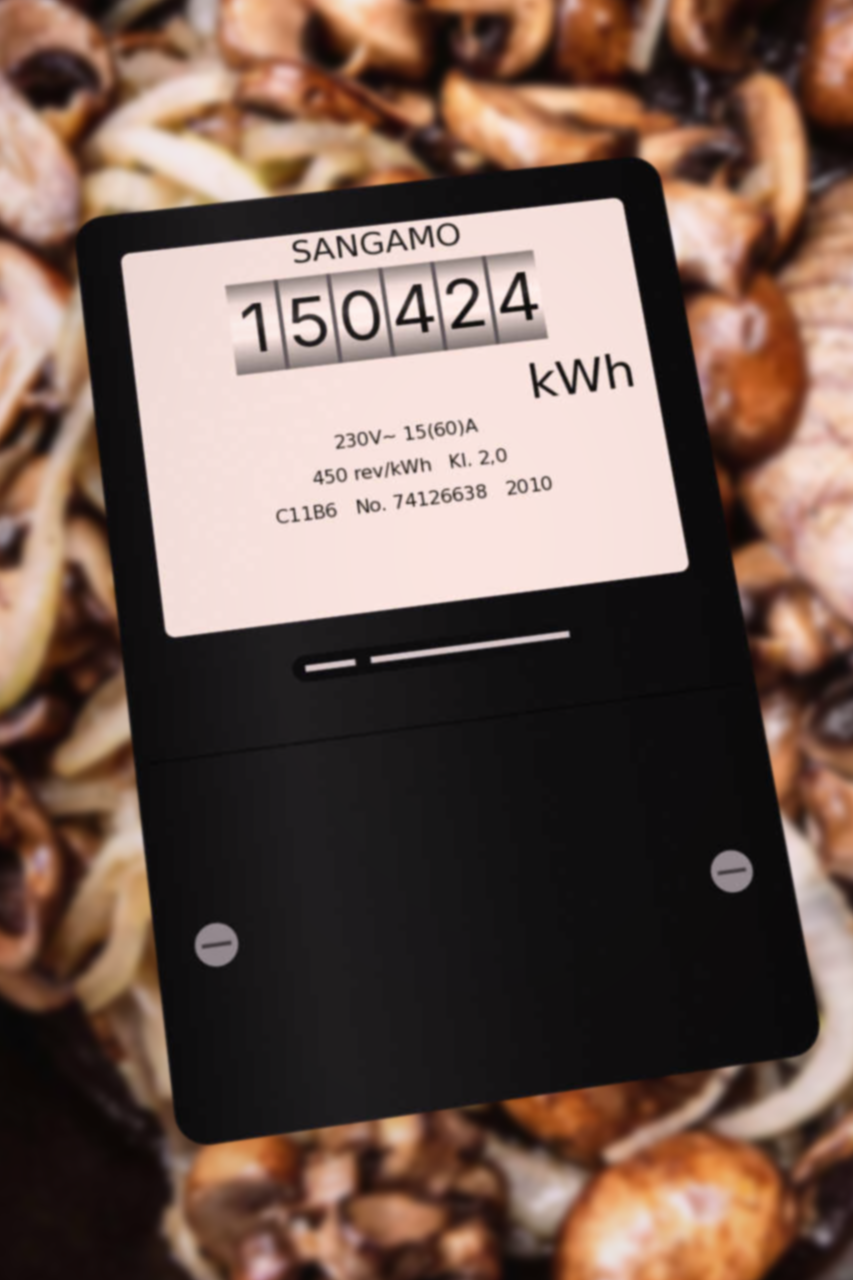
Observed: 150424 kWh
